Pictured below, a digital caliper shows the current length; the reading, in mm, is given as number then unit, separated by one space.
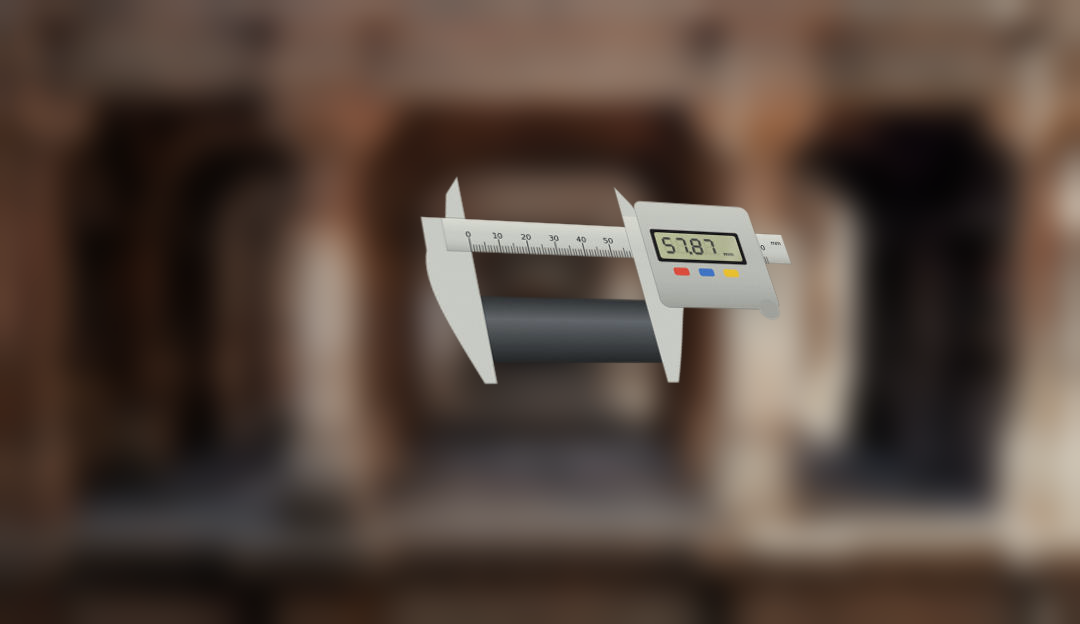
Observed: 57.87 mm
